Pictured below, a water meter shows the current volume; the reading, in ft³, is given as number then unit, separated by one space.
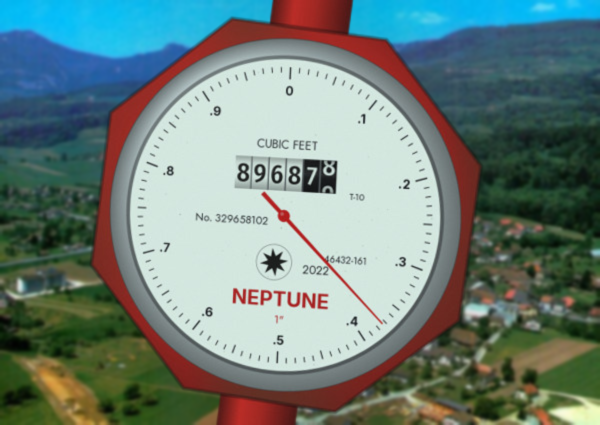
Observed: 896878.37 ft³
